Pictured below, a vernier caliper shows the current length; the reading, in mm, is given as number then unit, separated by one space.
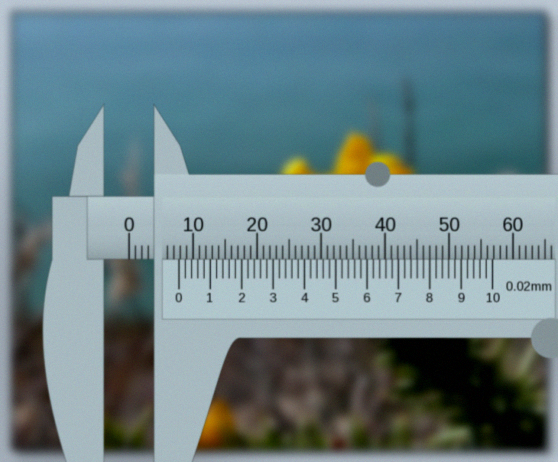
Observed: 7.8 mm
